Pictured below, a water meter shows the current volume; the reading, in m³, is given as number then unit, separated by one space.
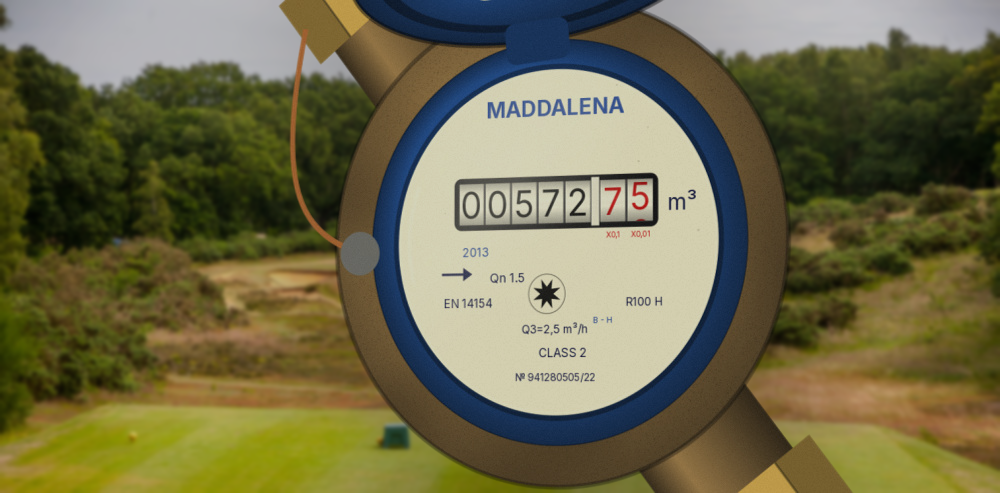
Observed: 572.75 m³
